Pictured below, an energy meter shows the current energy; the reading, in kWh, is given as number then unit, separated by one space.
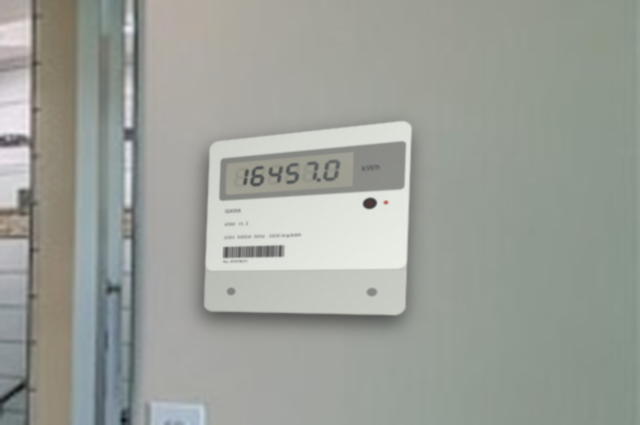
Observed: 16457.0 kWh
